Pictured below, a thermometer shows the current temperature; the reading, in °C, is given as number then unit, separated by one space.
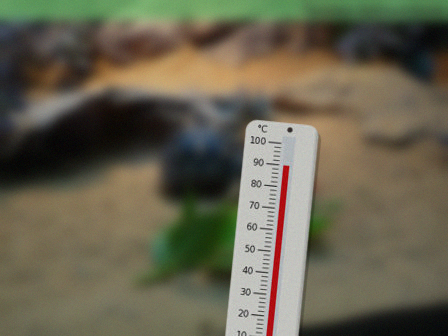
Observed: 90 °C
